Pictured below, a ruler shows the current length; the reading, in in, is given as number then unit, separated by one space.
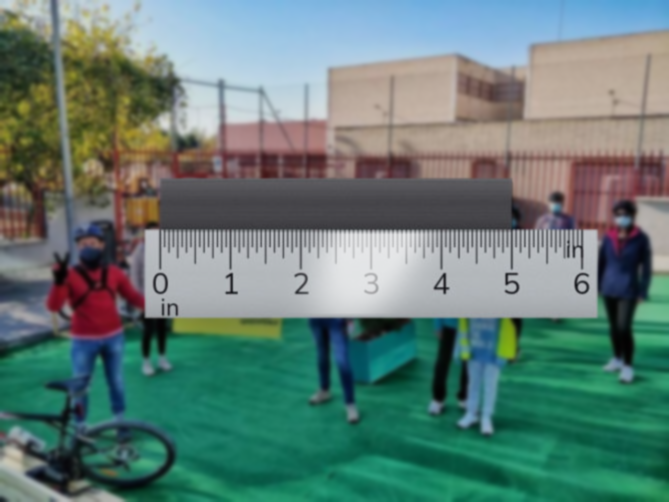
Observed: 5 in
